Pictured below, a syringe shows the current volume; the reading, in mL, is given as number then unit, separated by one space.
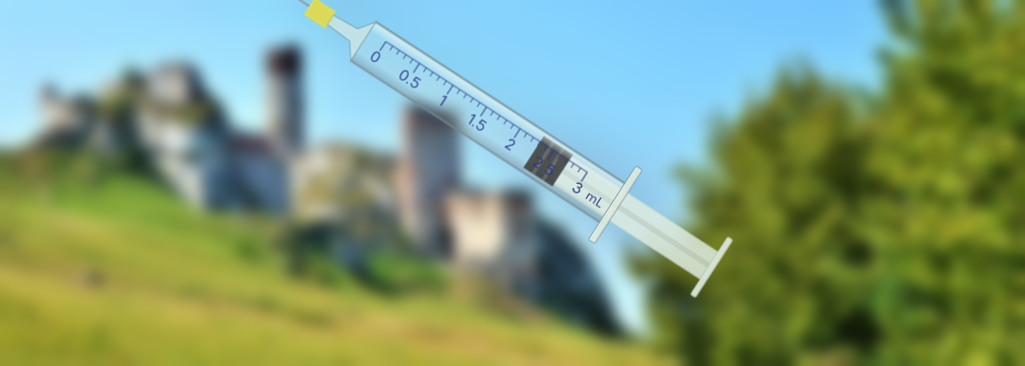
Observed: 2.3 mL
